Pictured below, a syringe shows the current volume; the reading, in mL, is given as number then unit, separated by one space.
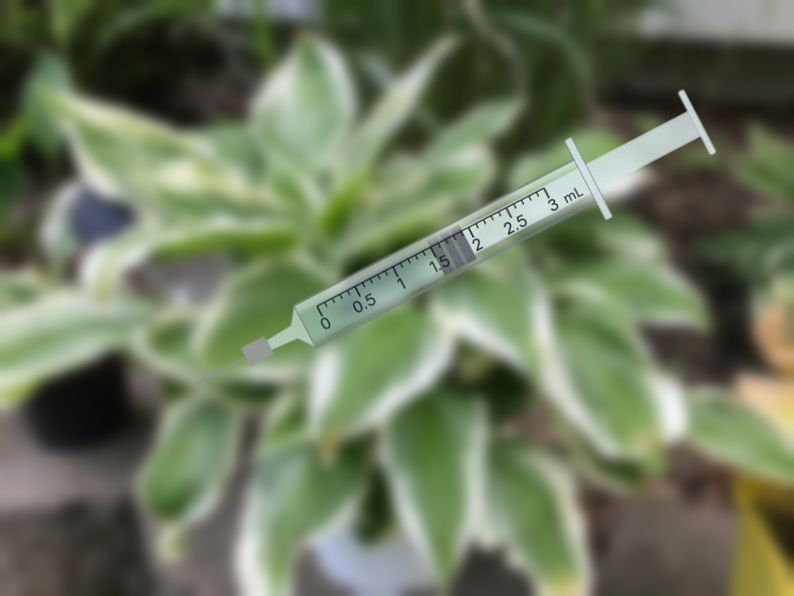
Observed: 1.5 mL
